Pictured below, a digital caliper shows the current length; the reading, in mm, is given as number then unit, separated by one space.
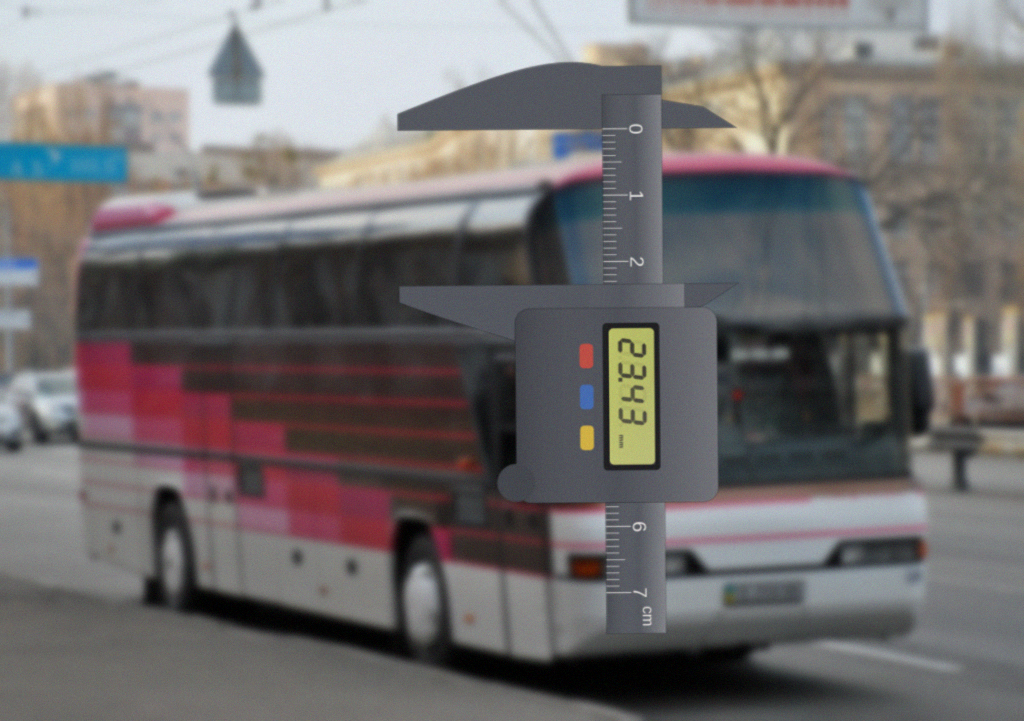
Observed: 23.43 mm
